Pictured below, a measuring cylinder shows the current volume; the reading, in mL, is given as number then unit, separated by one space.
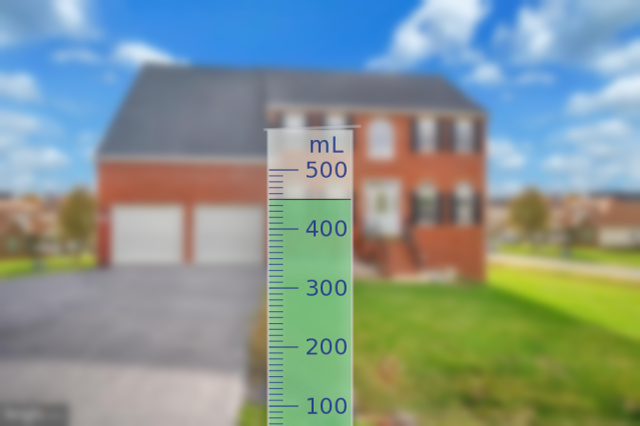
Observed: 450 mL
